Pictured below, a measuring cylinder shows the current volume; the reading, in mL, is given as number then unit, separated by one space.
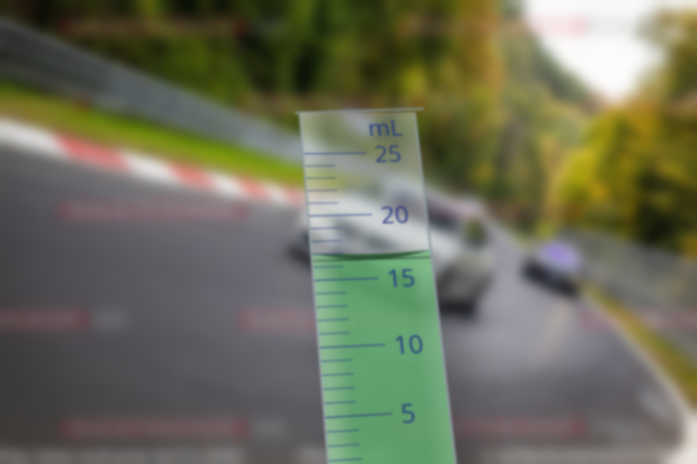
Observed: 16.5 mL
